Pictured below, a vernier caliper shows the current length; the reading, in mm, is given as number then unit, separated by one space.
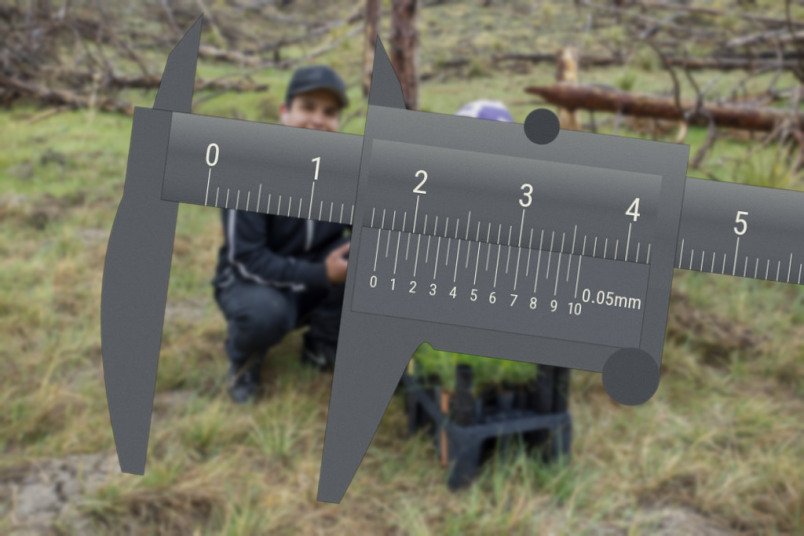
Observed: 16.8 mm
